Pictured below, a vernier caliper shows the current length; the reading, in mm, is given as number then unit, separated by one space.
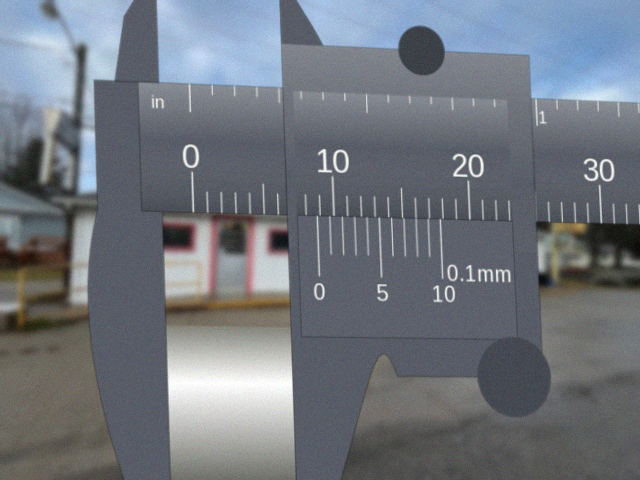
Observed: 8.8 mm
